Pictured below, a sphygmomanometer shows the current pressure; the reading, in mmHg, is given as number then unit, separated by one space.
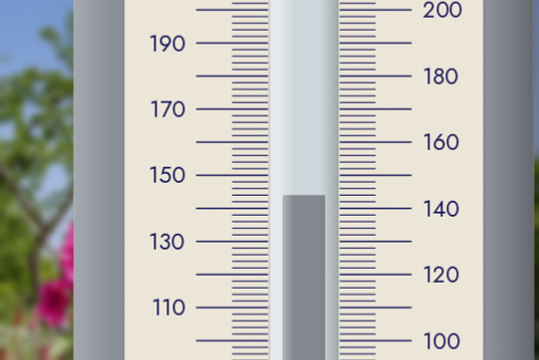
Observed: 144 mmHg
